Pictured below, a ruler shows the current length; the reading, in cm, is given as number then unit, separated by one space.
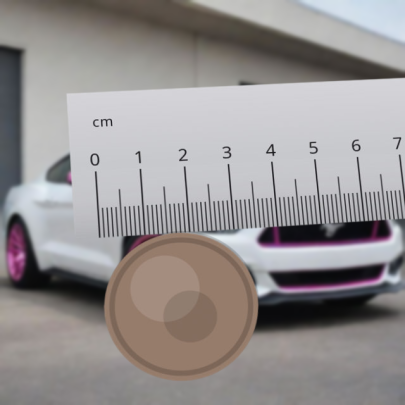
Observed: 3.4 cm
